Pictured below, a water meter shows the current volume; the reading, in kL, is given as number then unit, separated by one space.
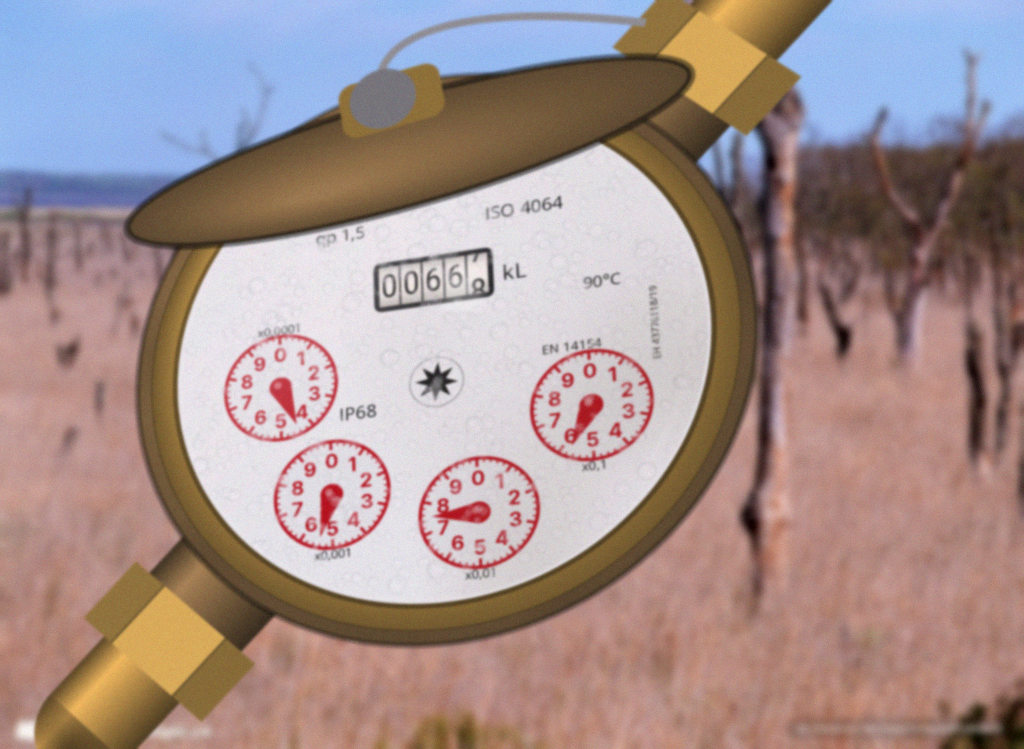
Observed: 667.5754 kL
